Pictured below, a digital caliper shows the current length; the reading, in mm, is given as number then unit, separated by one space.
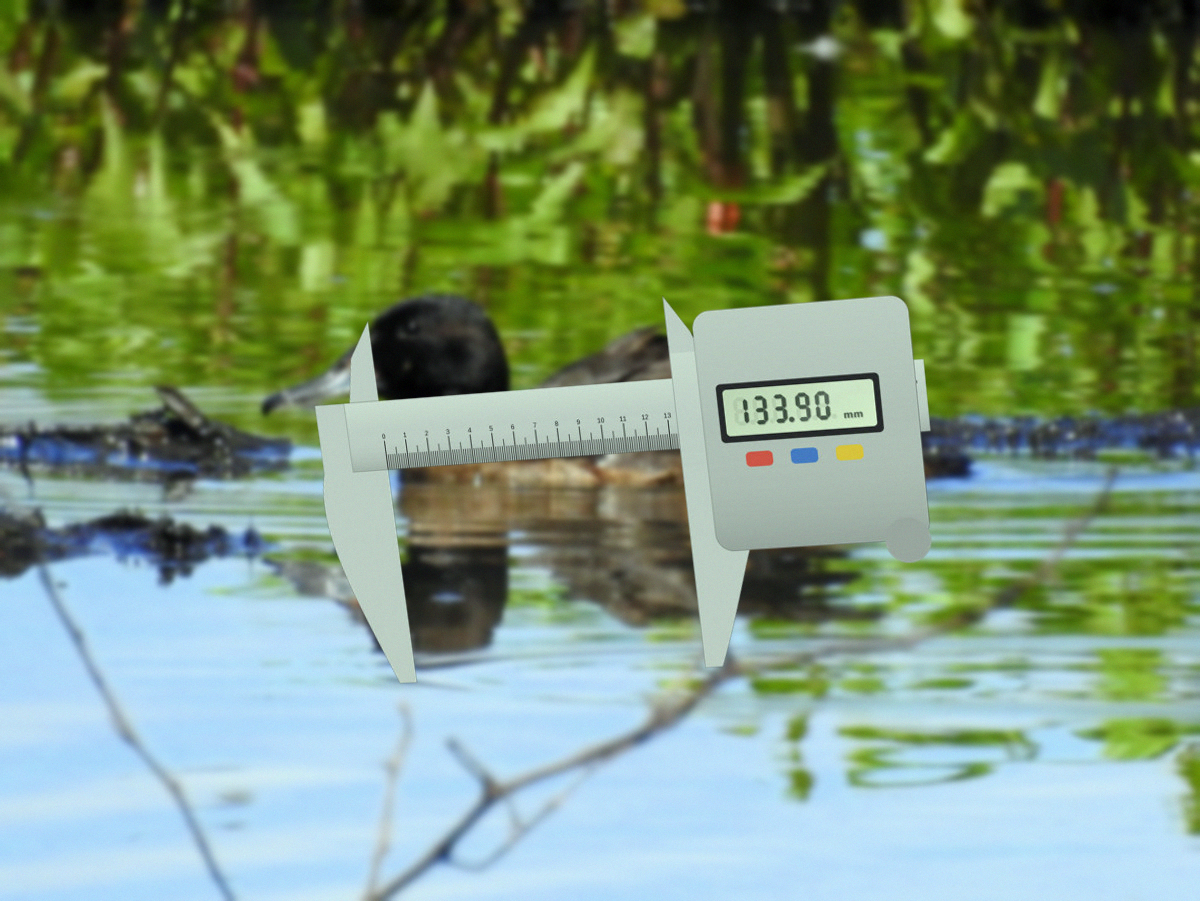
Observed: 133.90 mm
